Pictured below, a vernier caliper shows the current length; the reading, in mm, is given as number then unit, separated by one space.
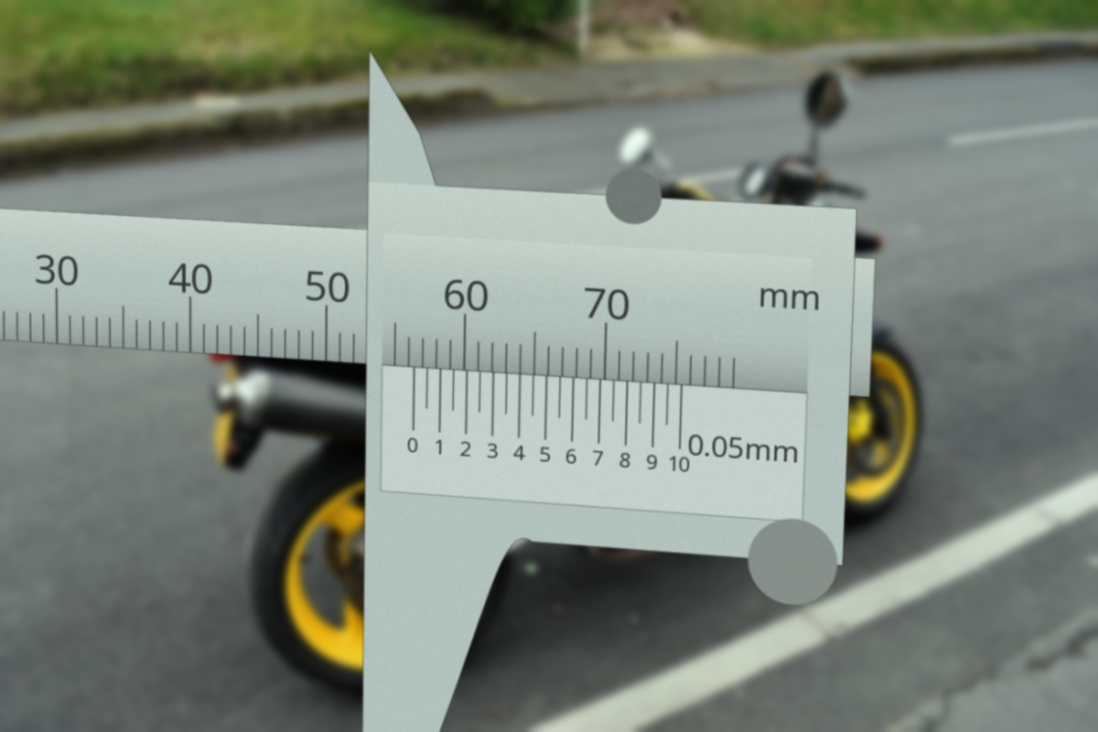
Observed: 56.4 mm
